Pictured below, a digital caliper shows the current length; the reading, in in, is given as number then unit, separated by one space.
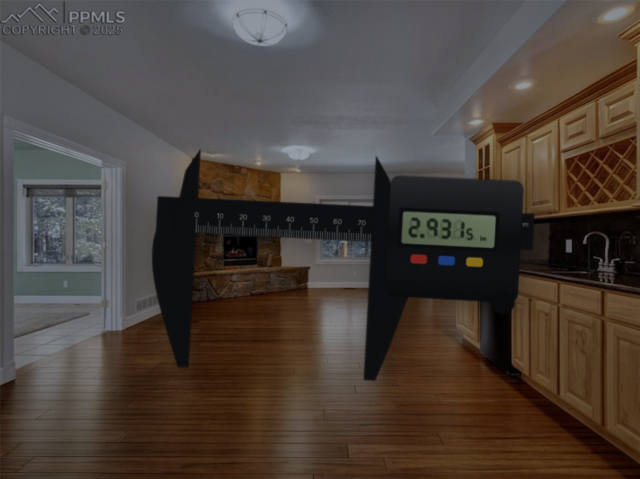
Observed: 2.9315 in
